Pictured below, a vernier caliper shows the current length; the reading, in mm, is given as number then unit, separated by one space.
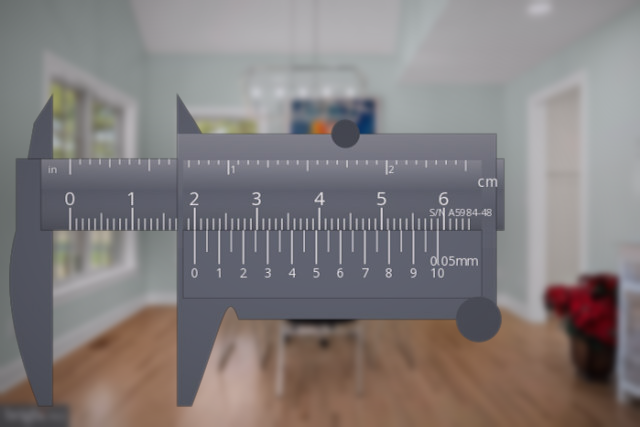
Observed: 20.0 mm
